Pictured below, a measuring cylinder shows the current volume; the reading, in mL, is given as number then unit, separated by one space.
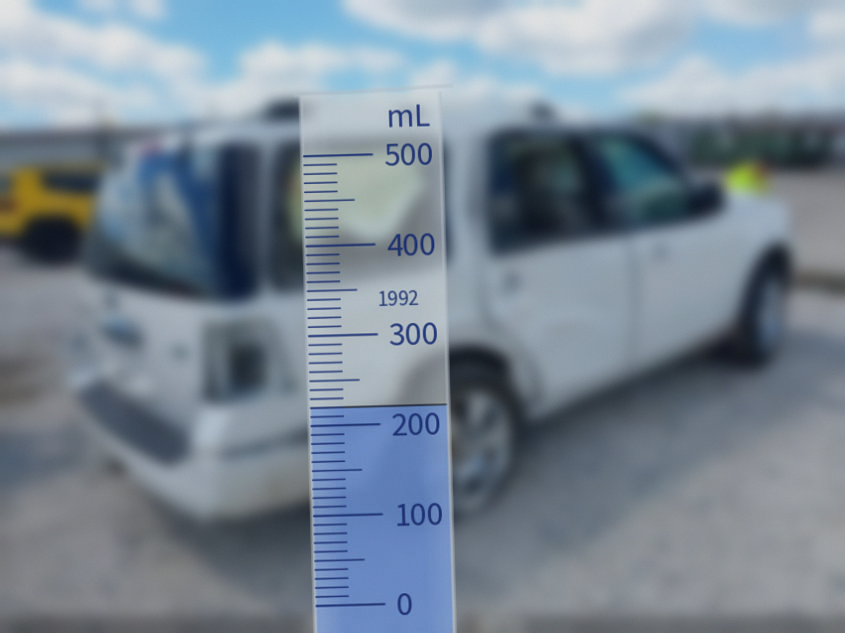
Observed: 220 mL
